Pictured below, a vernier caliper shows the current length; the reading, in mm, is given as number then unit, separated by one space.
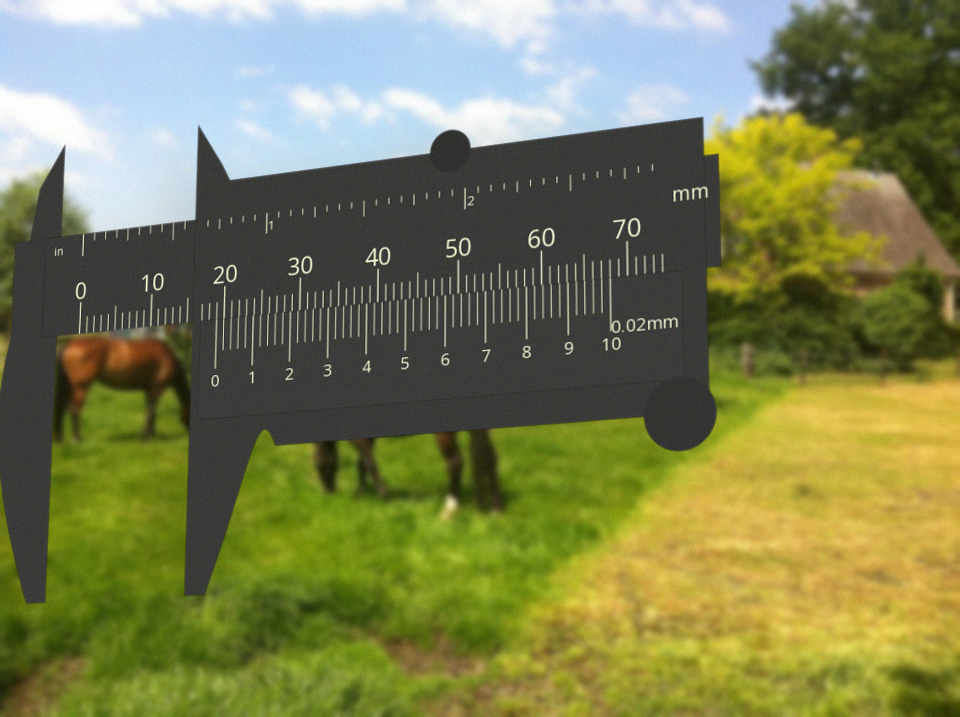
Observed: 19.0 mm
